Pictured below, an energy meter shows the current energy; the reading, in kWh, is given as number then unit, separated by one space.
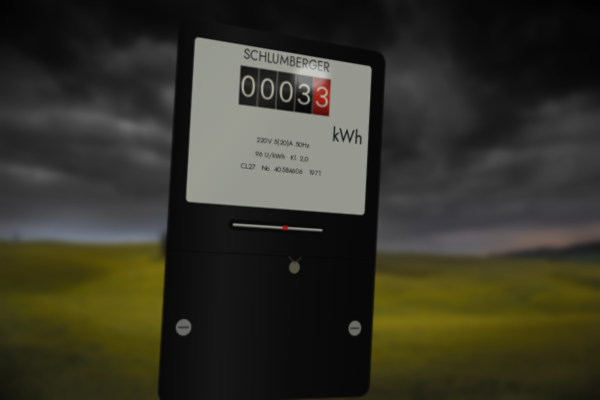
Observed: 3.3 kWh
